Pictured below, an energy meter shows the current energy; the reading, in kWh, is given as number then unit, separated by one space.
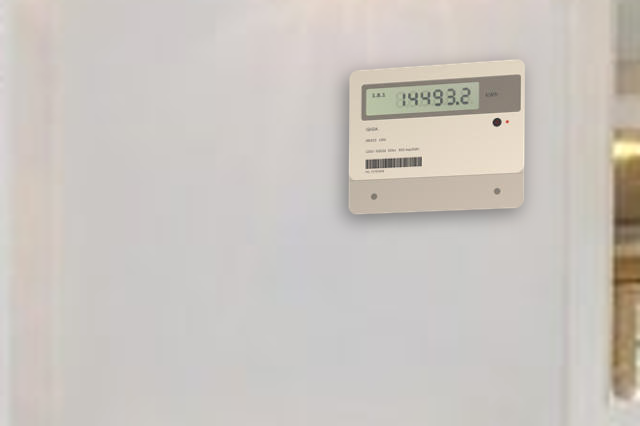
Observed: 14493.2 kWh
